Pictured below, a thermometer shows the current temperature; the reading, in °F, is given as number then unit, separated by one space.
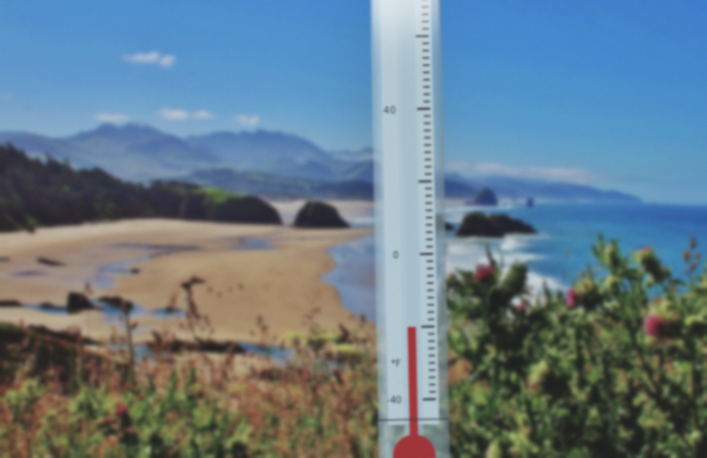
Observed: -20 °F
